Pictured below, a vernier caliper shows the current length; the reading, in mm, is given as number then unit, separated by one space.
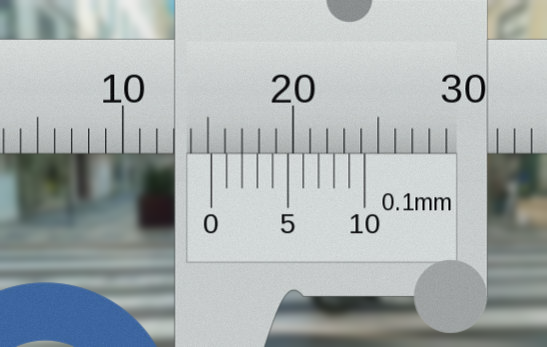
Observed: 15.2 mm
